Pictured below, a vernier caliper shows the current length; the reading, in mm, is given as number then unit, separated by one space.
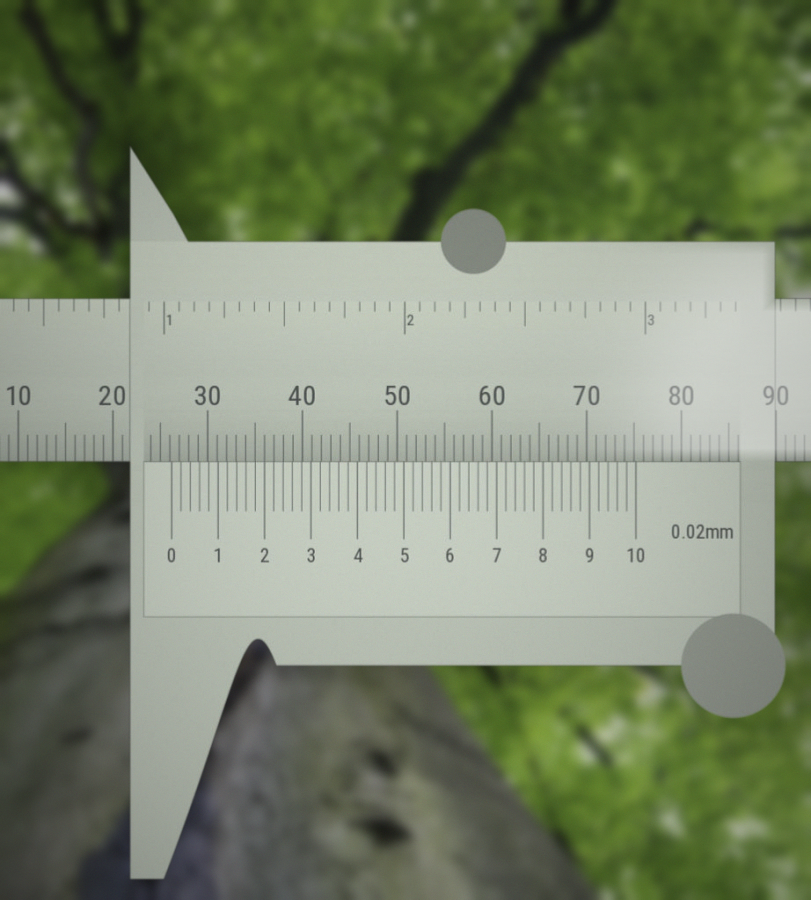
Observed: 26.2 mm
